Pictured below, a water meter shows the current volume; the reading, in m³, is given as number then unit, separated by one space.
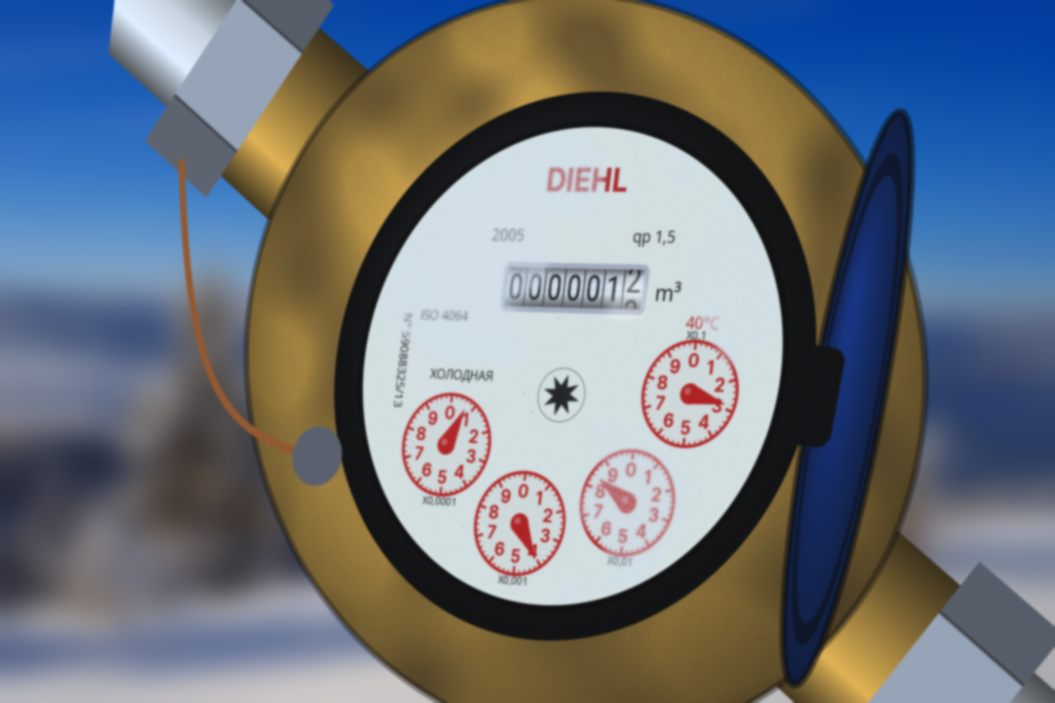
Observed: 12.2840 m³
